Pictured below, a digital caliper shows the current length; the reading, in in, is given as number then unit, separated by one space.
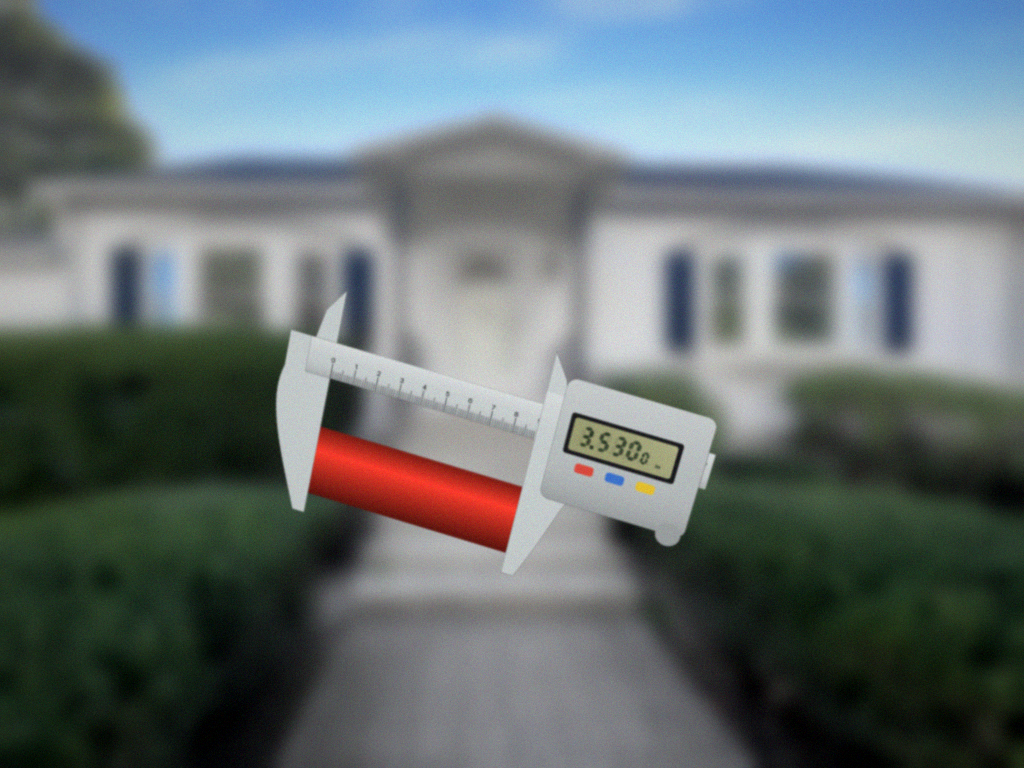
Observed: 3.5300 in
